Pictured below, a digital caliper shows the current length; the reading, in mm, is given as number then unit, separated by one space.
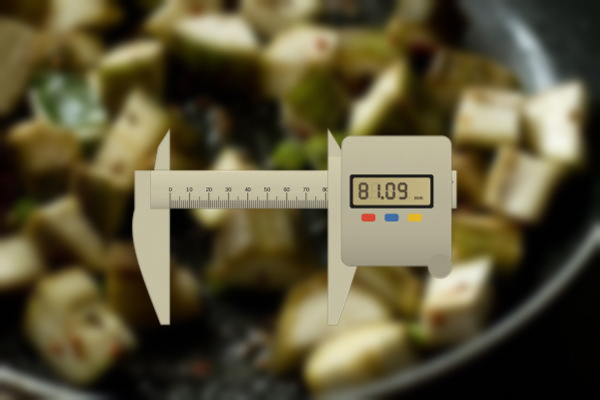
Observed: 81.09 mm
